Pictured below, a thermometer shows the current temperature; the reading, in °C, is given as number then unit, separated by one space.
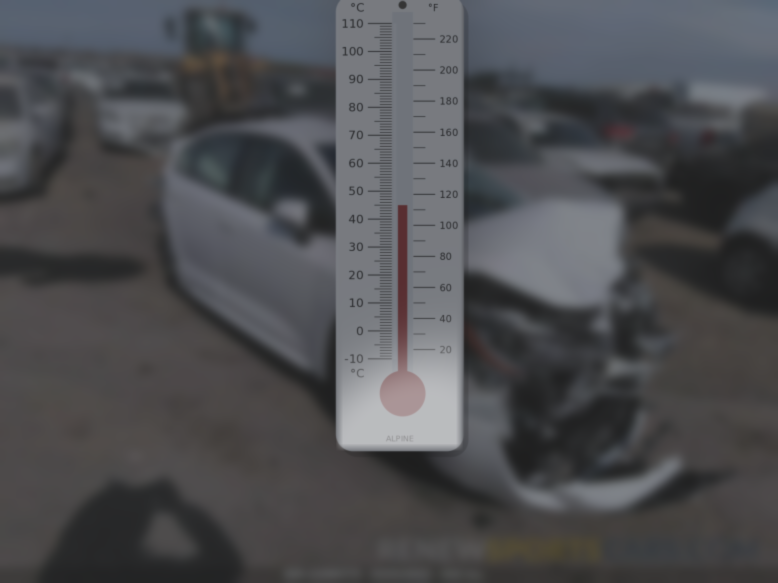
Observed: 45 °C
